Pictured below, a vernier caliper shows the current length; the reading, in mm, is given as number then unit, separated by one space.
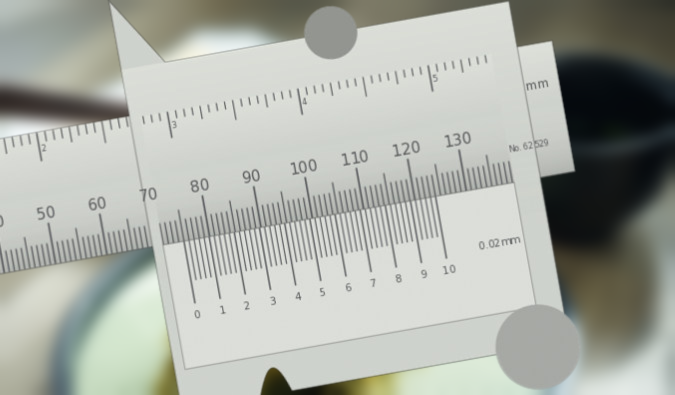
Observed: 75.0 mm
